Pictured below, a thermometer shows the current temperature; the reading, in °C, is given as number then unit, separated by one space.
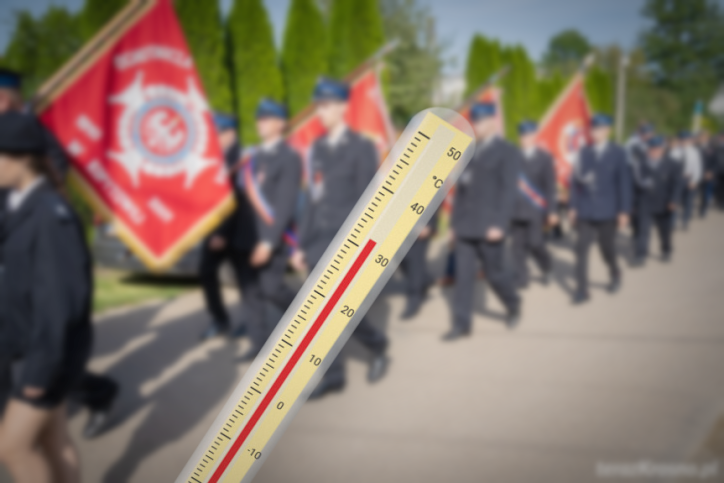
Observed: 32 °C
